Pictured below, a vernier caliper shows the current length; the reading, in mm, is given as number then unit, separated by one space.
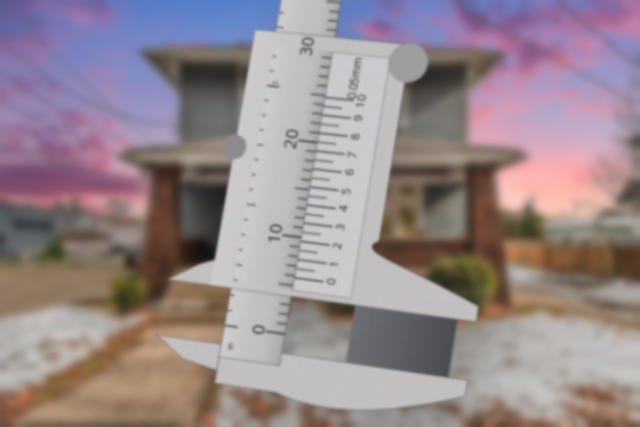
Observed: 5.8 mm
